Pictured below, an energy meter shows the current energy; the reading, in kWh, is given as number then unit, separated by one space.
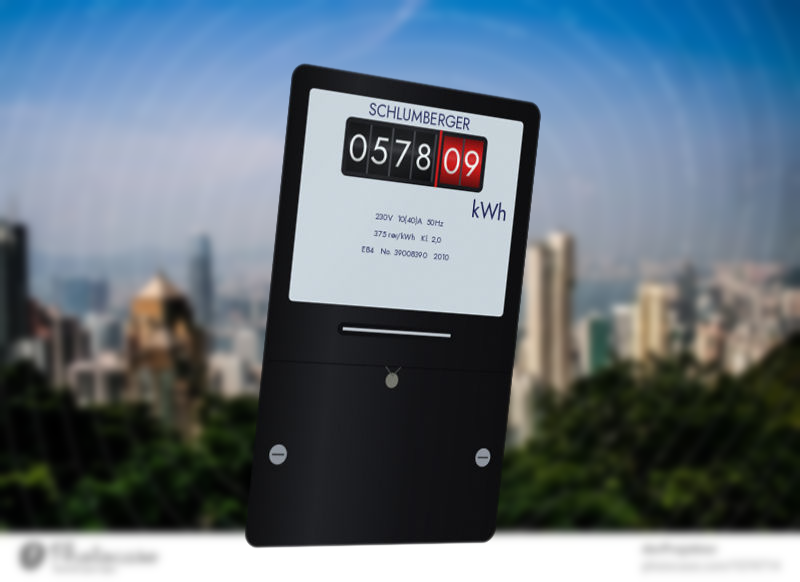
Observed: 578.09 kWh
